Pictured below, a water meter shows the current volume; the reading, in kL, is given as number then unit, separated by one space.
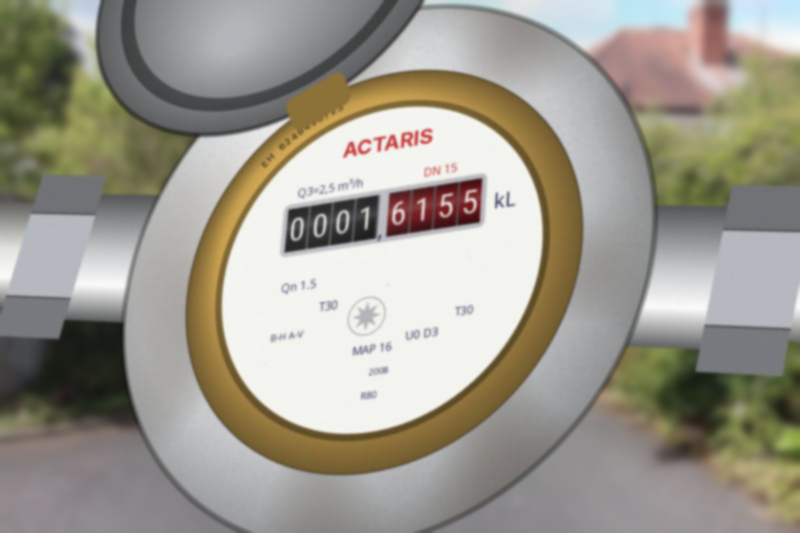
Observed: 1.6155 kL
